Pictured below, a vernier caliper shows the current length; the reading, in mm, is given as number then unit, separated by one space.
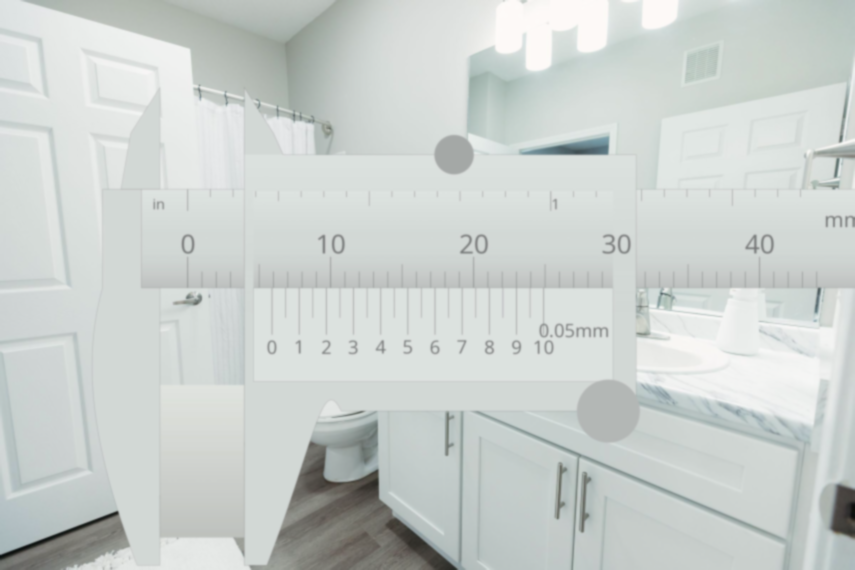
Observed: 5.9 mm
